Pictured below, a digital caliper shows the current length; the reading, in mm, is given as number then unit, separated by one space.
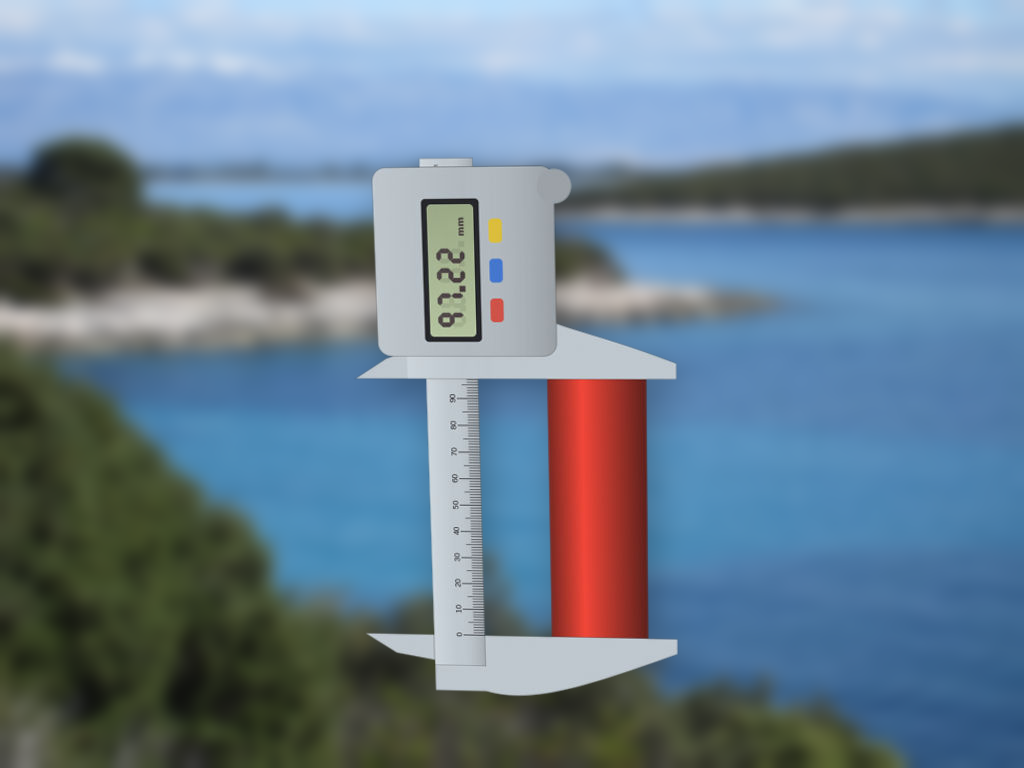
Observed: 97.22 mm
